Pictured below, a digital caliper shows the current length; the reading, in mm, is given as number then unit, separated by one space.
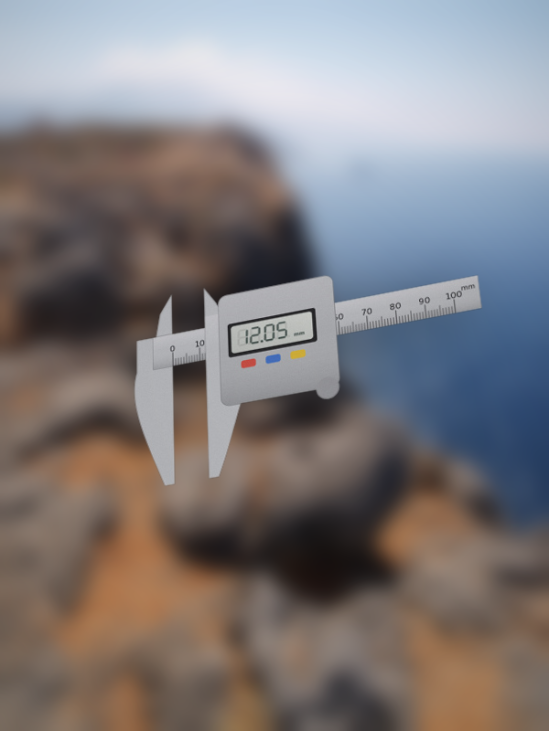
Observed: 12.05 mm
